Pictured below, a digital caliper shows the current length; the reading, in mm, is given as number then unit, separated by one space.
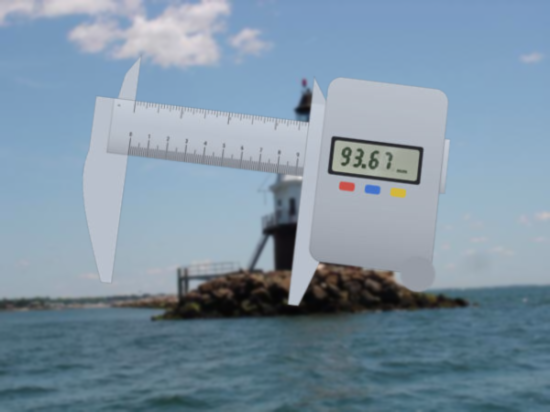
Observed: 93.67 mm
